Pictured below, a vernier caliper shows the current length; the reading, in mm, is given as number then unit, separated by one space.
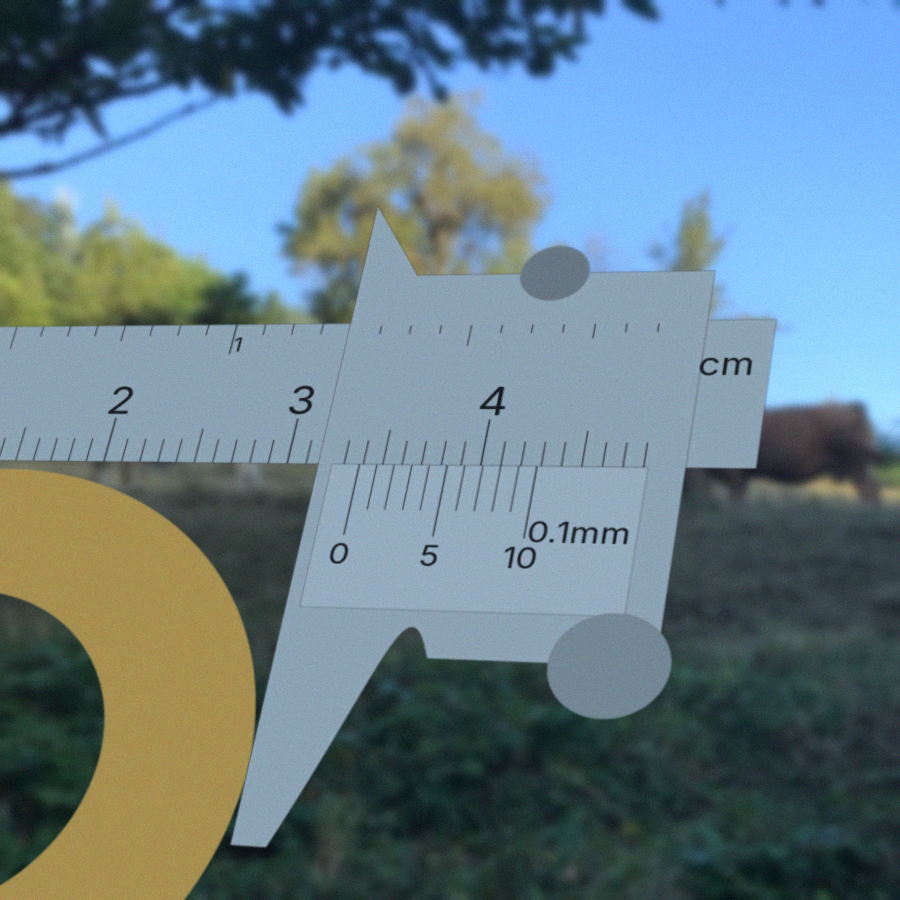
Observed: 33.8 mm
